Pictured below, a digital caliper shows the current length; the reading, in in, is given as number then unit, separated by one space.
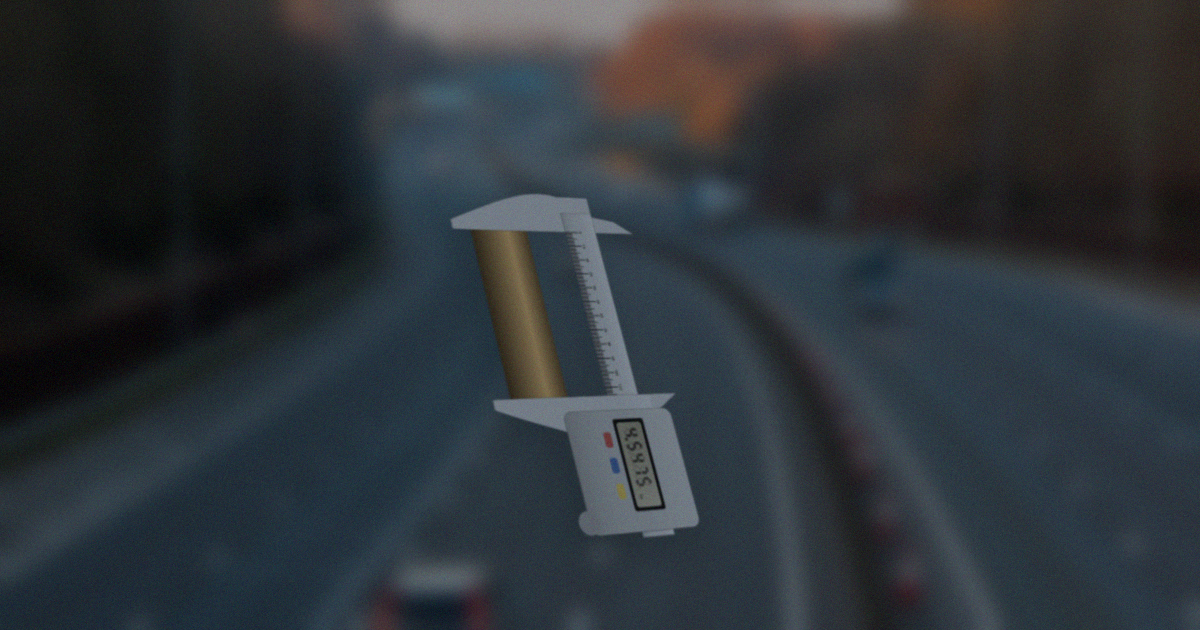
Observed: 4.5475 in
